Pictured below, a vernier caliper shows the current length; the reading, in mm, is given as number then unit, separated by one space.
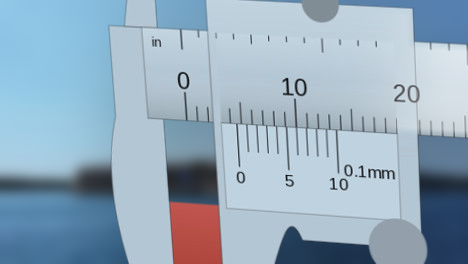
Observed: 4.6 mm
